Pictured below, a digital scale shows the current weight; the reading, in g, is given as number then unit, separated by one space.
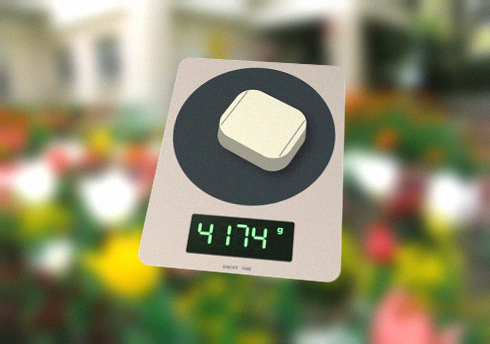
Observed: 4174 g
